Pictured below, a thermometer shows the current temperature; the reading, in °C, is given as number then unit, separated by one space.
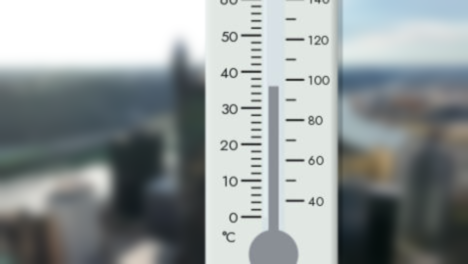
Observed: 36 °C
